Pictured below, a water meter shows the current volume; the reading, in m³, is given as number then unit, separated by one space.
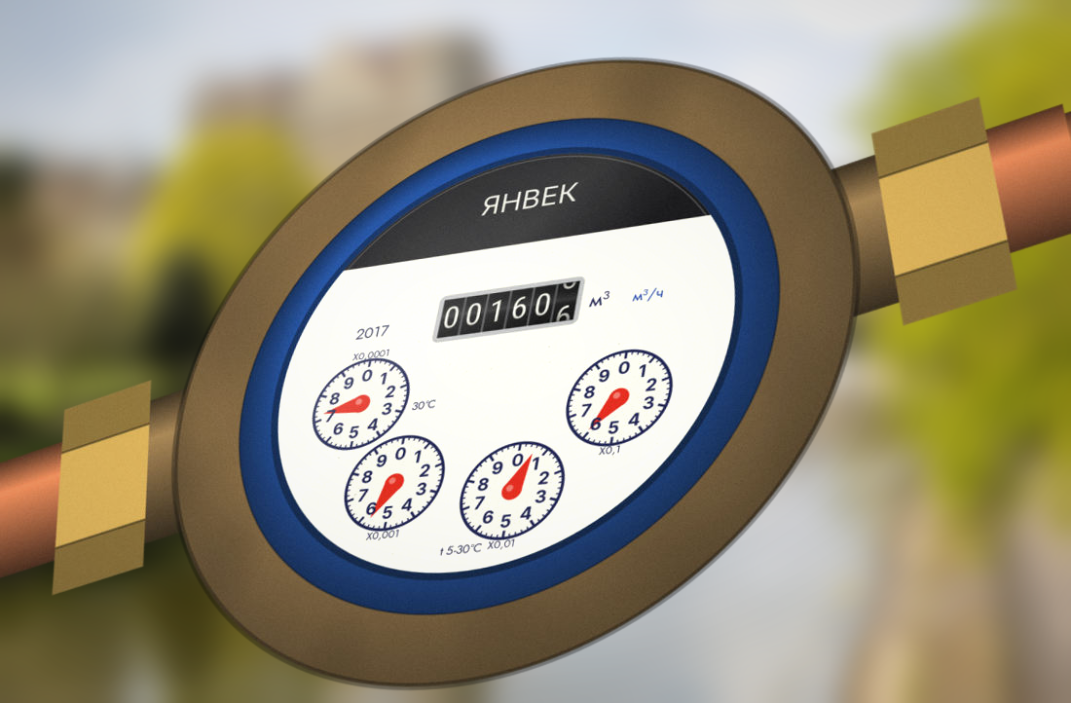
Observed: 1605.6057 m³
